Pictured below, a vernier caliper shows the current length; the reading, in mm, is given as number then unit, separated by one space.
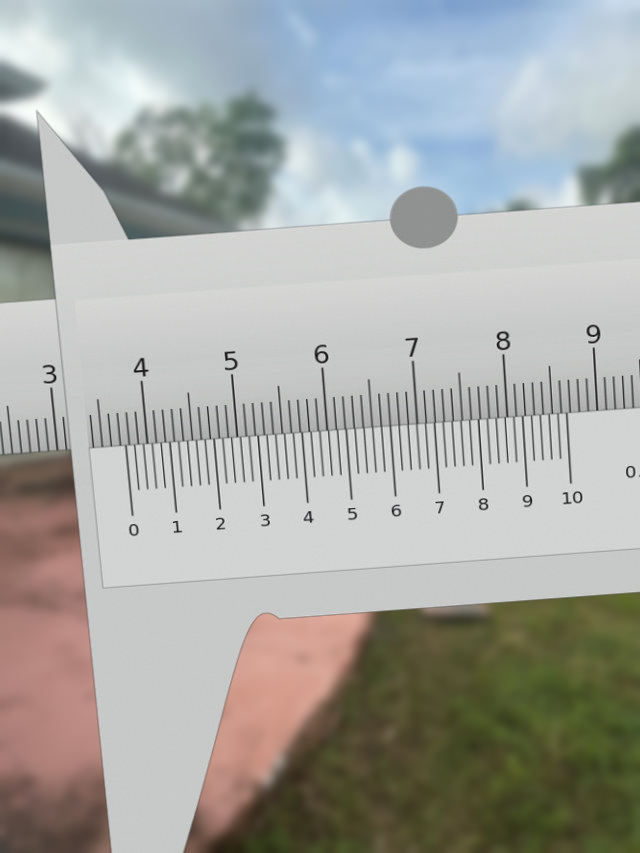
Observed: 37.6 mm
